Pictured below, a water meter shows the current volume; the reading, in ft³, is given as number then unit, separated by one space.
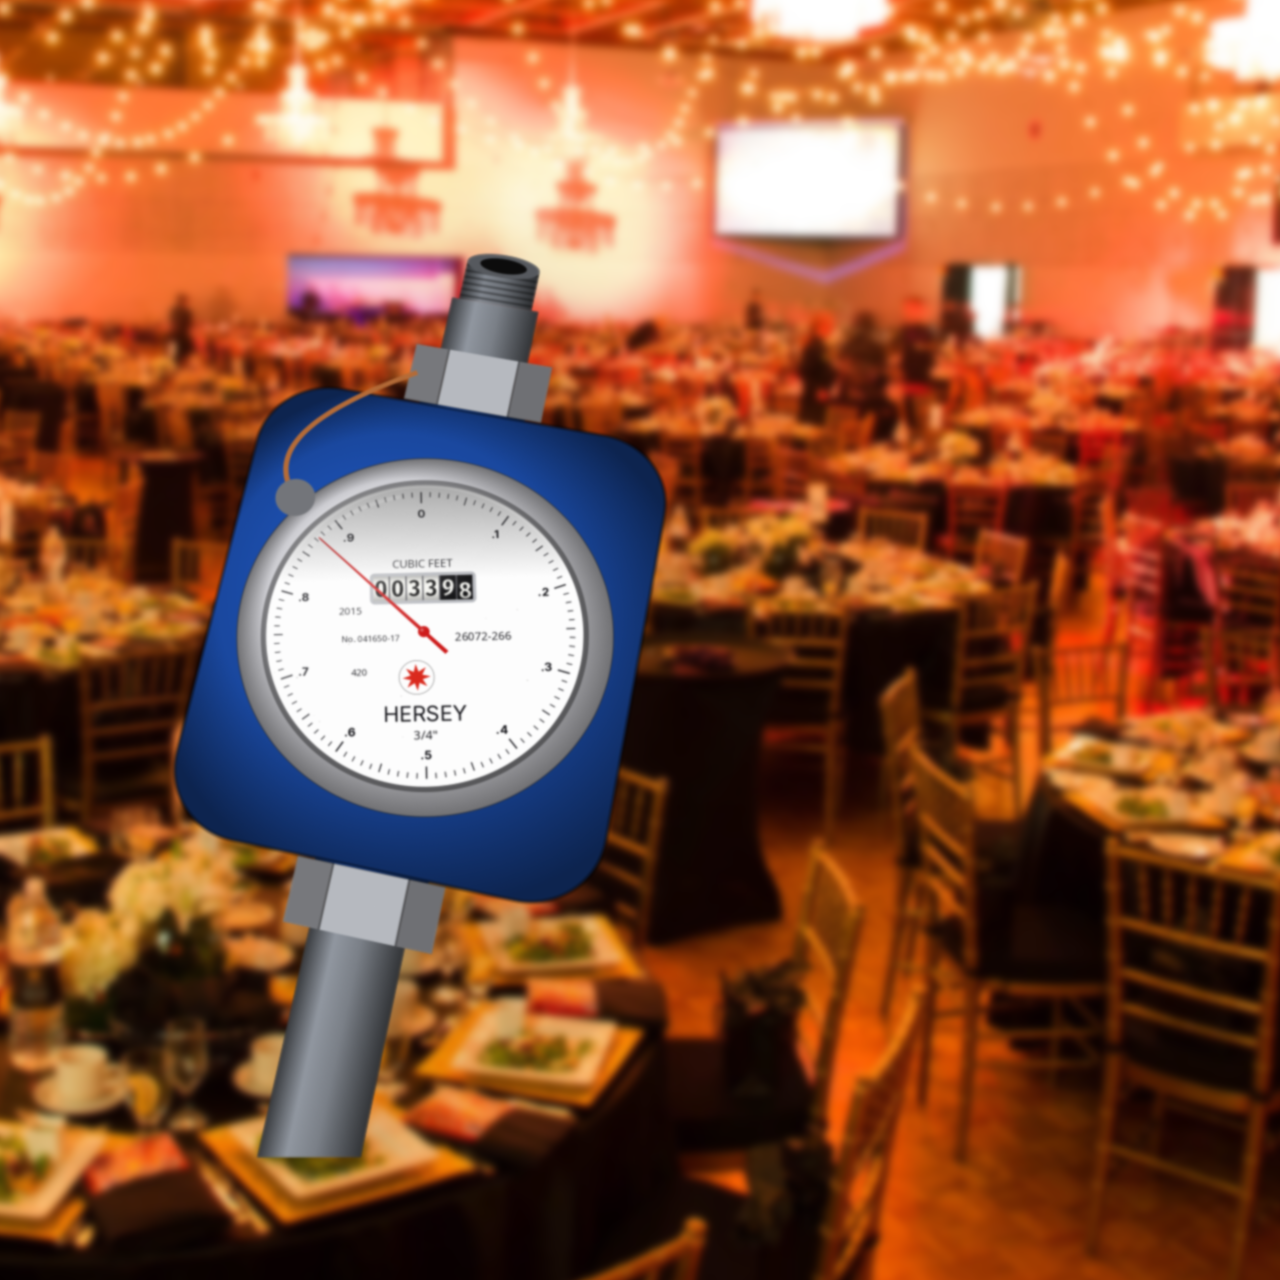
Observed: 3397.87 ft³
